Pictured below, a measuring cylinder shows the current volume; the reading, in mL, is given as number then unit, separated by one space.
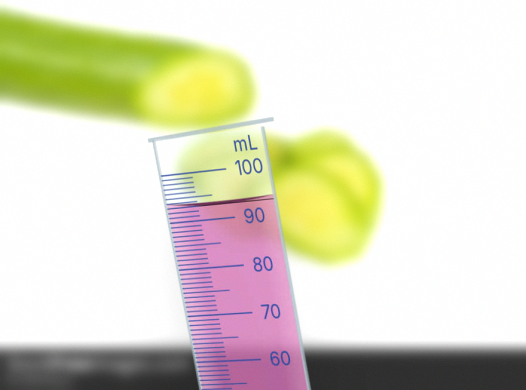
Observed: 93 mL
